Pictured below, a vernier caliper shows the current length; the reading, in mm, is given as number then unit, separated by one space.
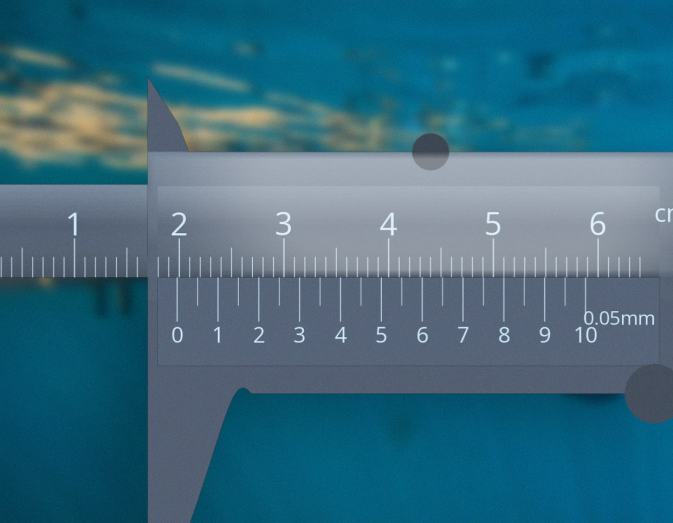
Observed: 19.8 mm
